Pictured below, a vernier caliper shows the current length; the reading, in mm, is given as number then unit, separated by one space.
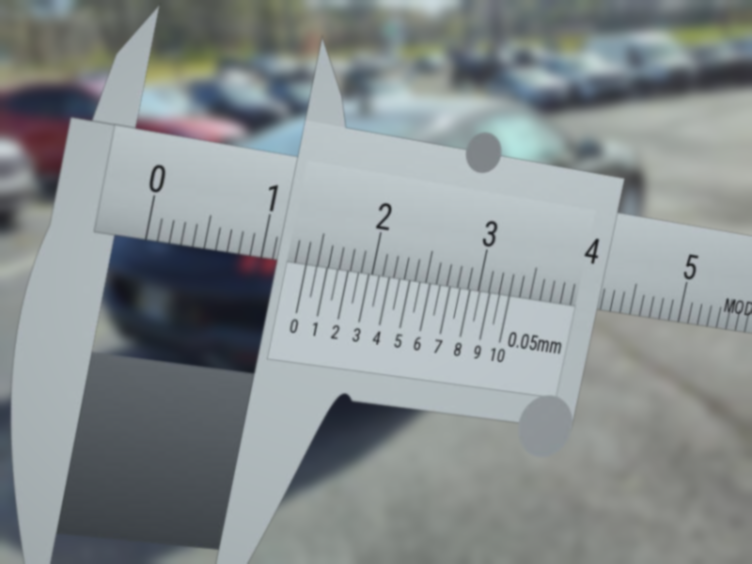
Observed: 14.0 mm
